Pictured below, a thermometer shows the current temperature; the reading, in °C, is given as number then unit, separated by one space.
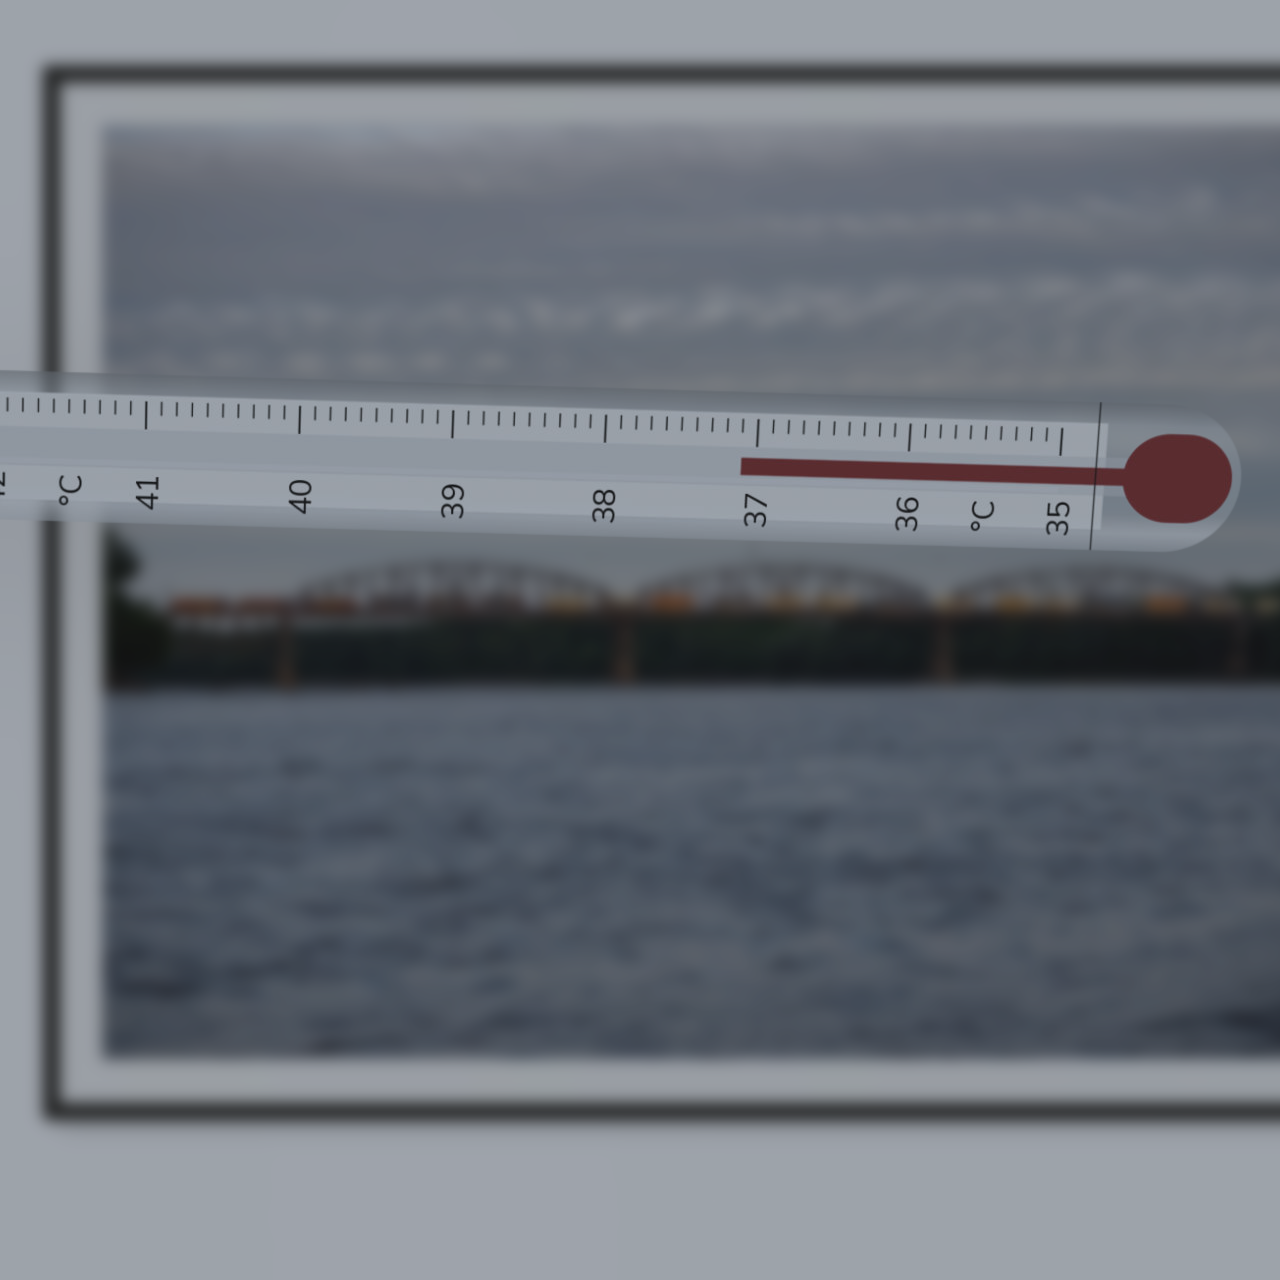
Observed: 37.1 °C
